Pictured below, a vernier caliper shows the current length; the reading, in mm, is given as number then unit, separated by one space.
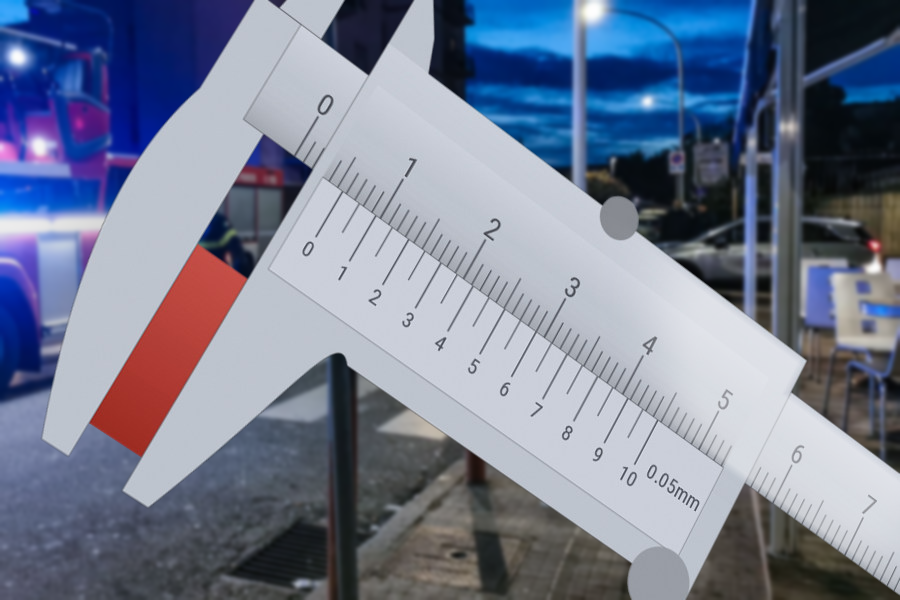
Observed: 5.6 mm
